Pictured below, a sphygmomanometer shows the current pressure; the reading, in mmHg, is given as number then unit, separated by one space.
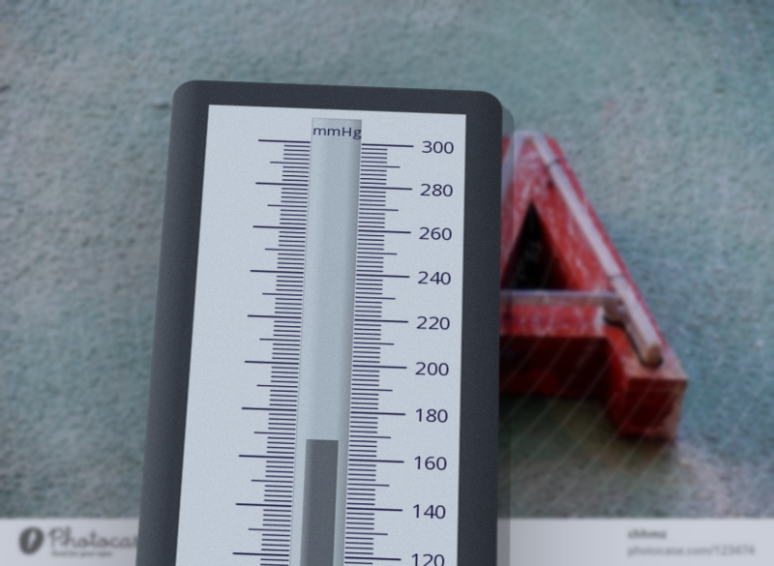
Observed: 168 mmHg
